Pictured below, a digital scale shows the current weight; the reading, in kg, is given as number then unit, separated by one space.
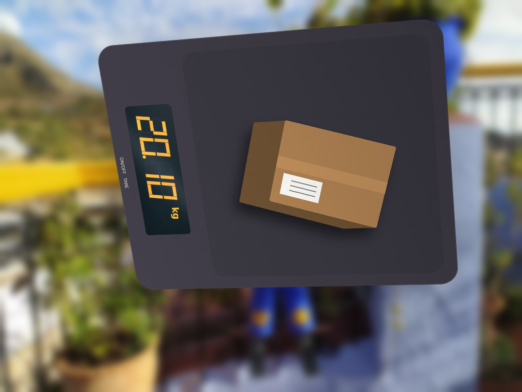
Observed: 20.10 kg
